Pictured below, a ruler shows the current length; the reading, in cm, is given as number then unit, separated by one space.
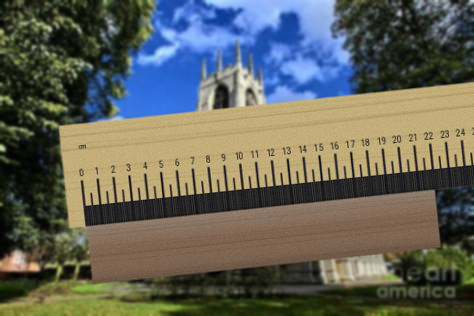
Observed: 22 cm
